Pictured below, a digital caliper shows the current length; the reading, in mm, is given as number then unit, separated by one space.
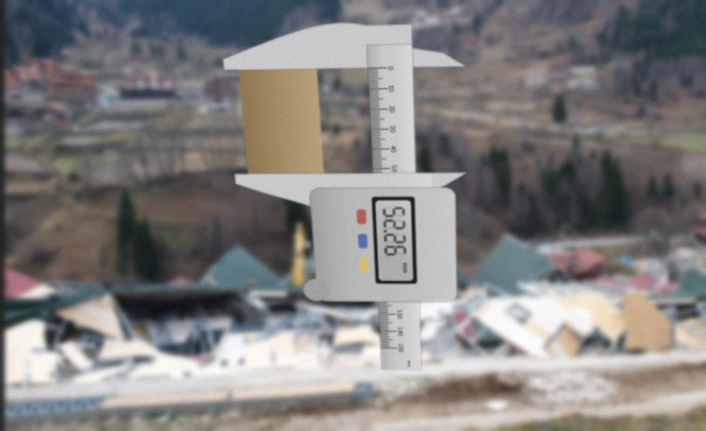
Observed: 52.26 mm
